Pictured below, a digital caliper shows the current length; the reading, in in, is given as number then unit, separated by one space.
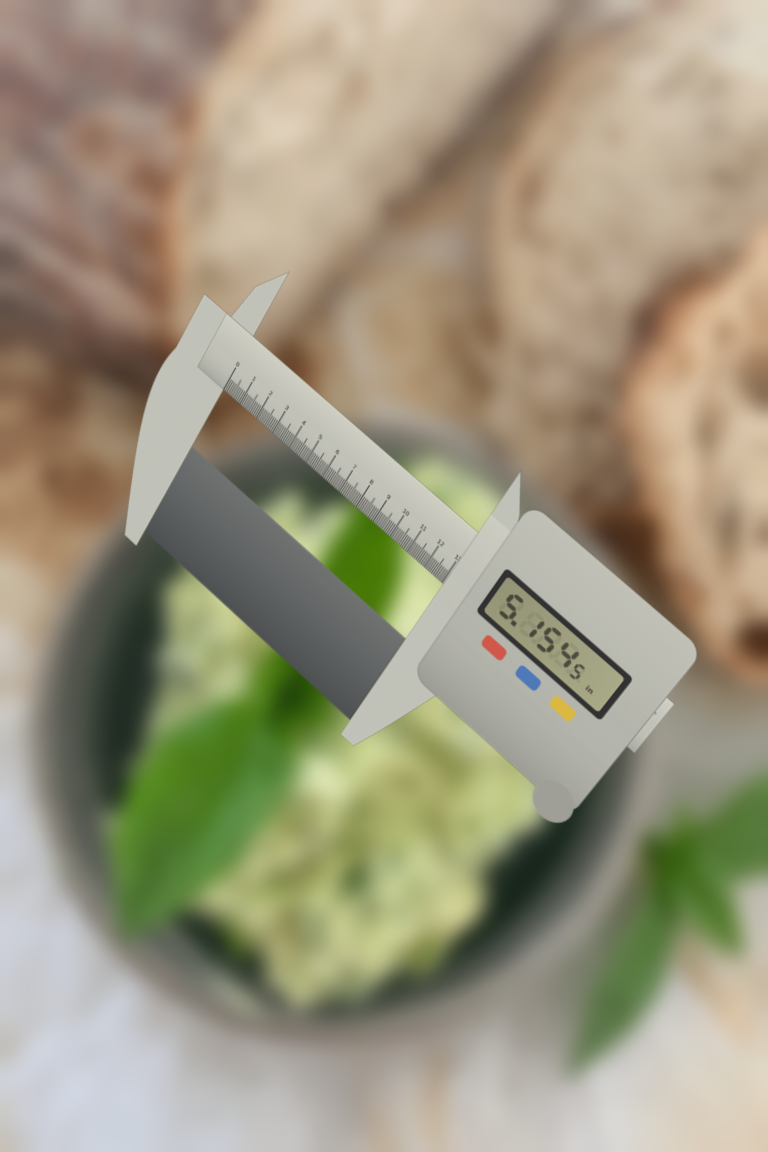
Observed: 5.1545 in
